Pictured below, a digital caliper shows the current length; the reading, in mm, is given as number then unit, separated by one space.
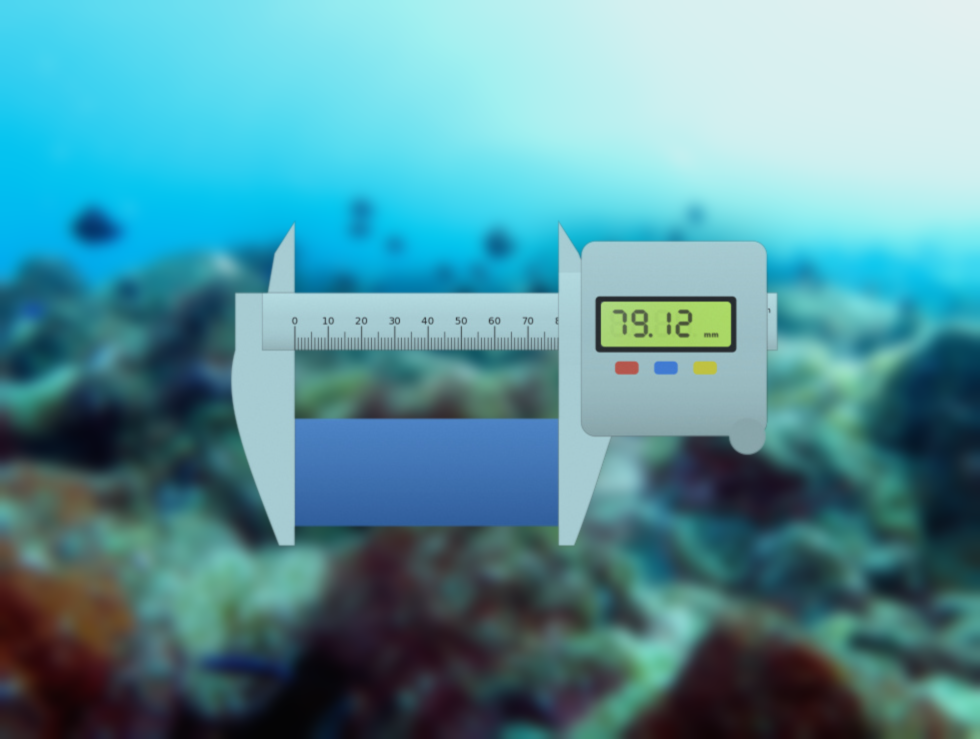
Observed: 79.12 mm
